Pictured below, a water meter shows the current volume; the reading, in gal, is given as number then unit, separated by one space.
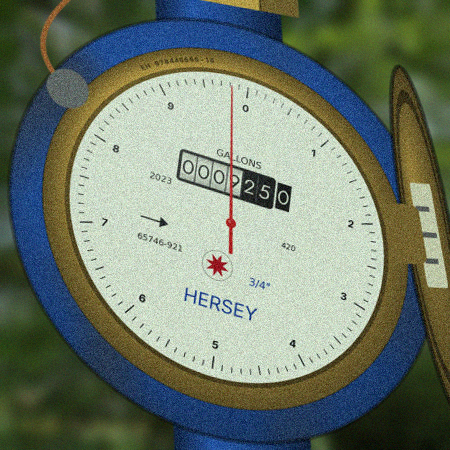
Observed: 9249.8 gal
